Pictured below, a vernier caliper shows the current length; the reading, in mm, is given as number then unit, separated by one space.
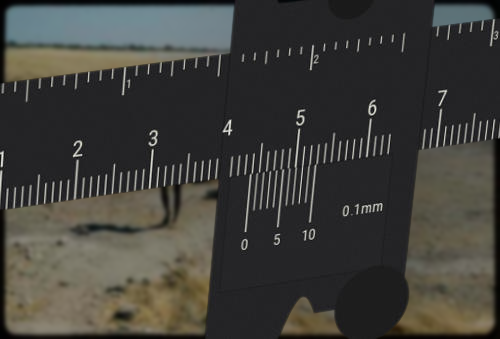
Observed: 43.8 mm
